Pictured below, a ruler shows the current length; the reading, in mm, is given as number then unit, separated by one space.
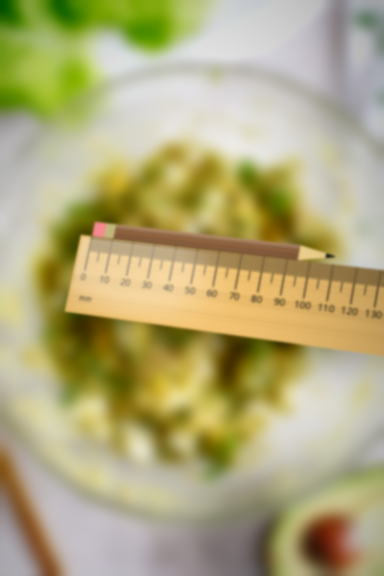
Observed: 110 mm
